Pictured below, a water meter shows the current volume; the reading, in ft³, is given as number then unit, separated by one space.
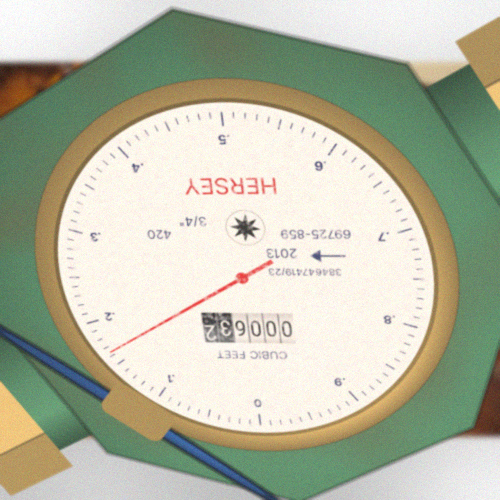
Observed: 632.16 ft³
